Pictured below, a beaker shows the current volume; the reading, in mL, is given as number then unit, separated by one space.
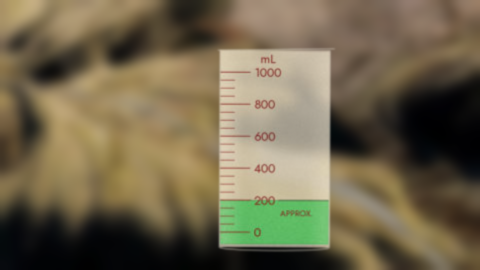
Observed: 200 mL
